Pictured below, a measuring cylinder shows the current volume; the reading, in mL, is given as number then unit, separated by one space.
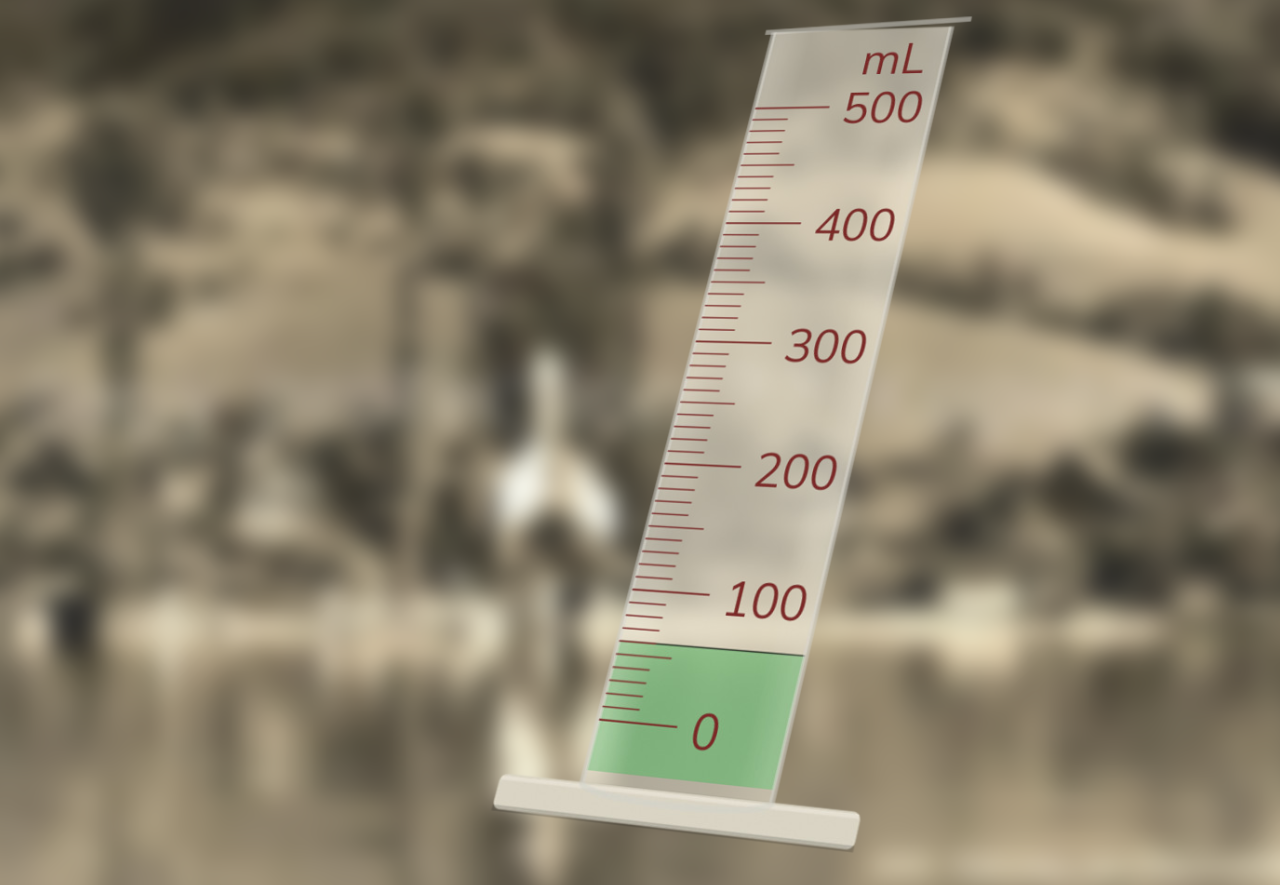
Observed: 60 mL
